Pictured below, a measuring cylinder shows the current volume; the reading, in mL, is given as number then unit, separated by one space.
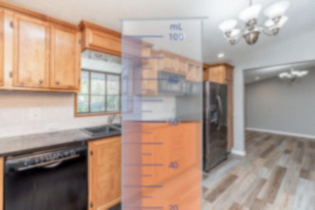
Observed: 60 mL
